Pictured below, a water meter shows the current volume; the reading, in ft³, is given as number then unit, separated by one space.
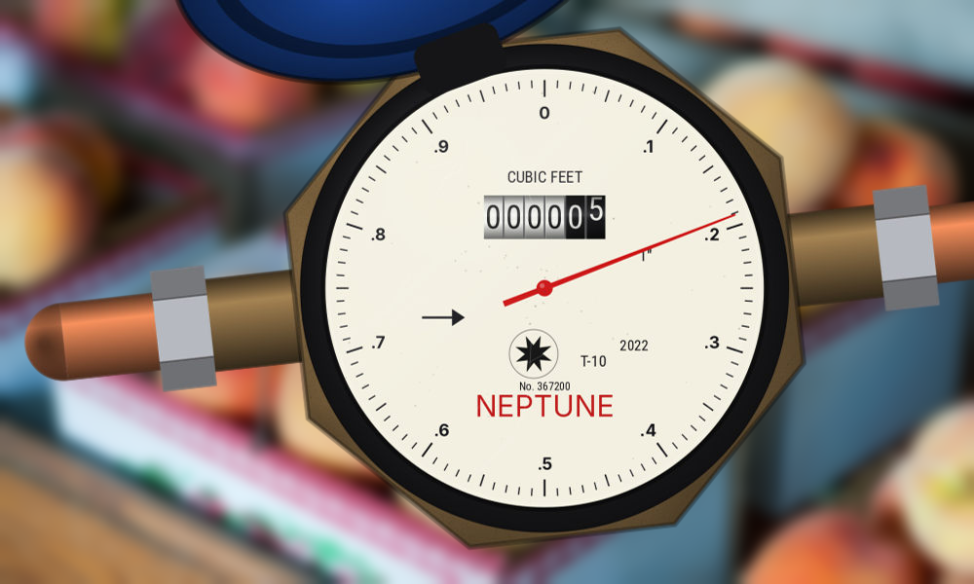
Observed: 5.19 ft³
